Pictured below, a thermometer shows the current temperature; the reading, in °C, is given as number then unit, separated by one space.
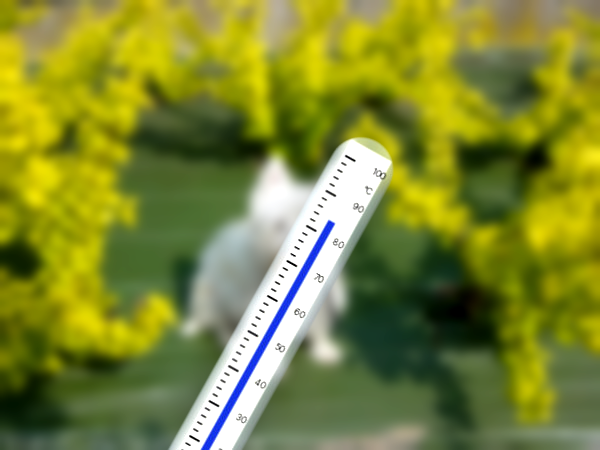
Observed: 84 °C
